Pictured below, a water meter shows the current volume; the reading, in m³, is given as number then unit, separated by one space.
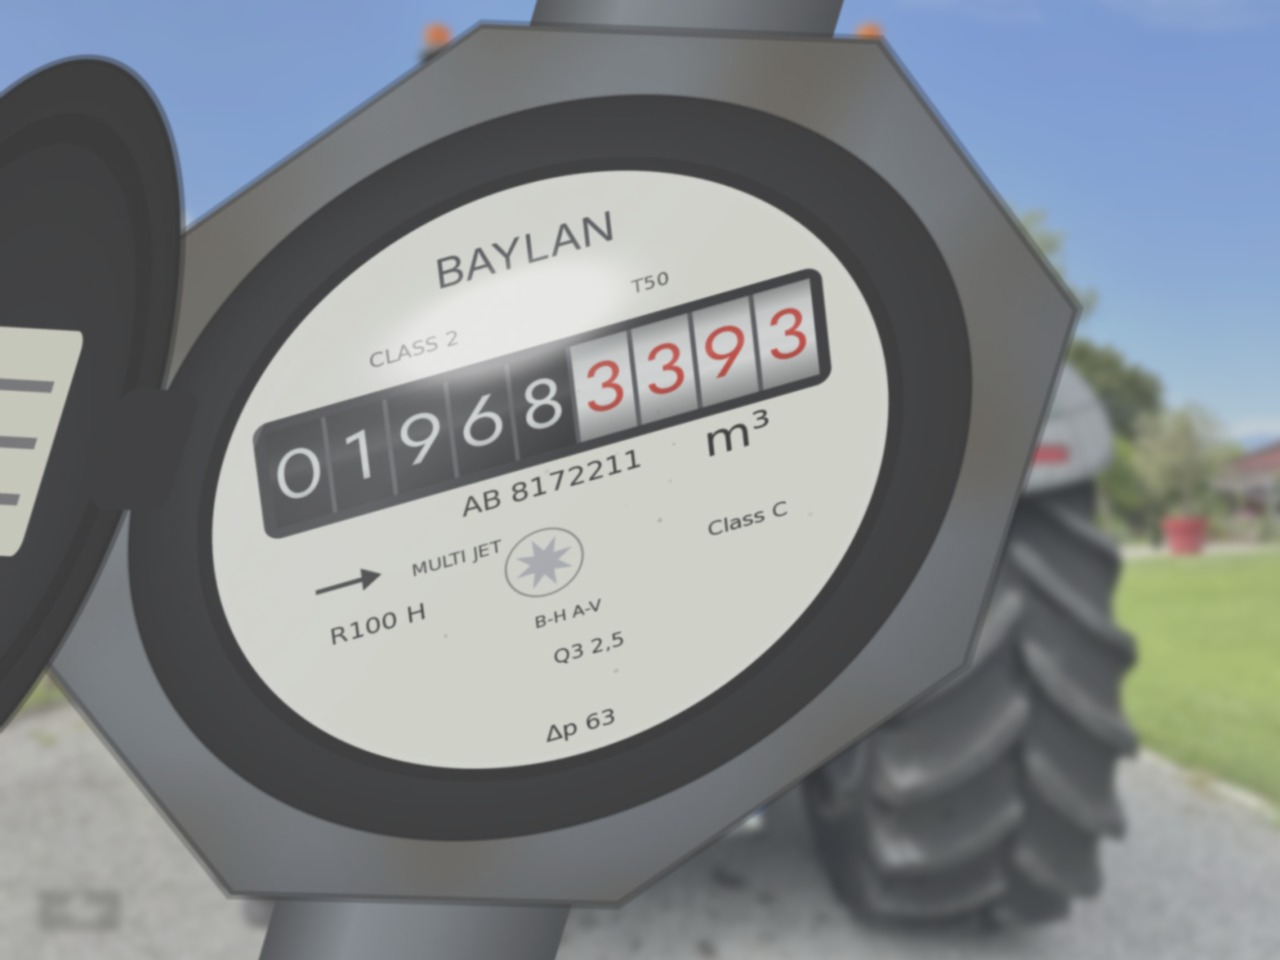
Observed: 1968.3393 m³
